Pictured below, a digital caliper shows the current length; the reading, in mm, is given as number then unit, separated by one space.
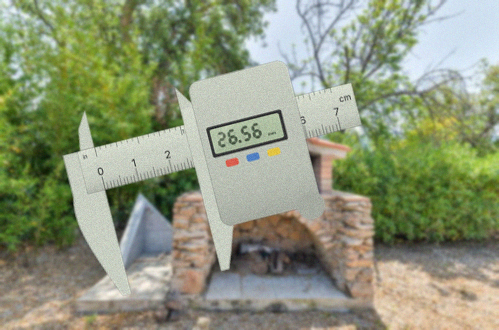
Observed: 26.56 mm
